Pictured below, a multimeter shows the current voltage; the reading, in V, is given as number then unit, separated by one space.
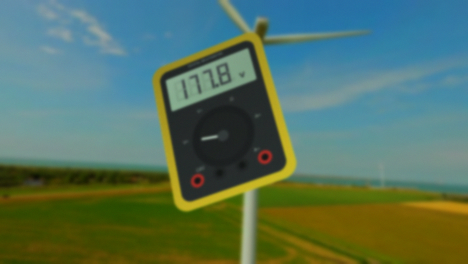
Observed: 177.8 V
